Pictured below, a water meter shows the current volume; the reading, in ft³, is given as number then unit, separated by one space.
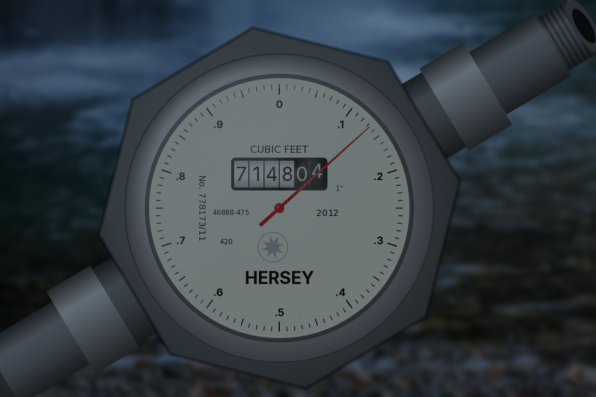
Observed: 714804.13 ft³
